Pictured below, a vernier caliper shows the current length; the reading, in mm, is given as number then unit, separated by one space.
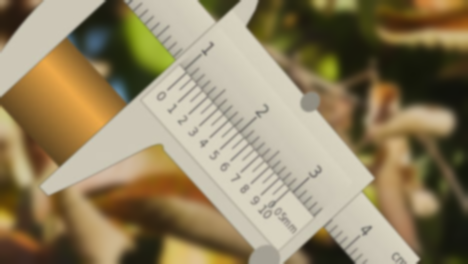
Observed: 10.4 mm
